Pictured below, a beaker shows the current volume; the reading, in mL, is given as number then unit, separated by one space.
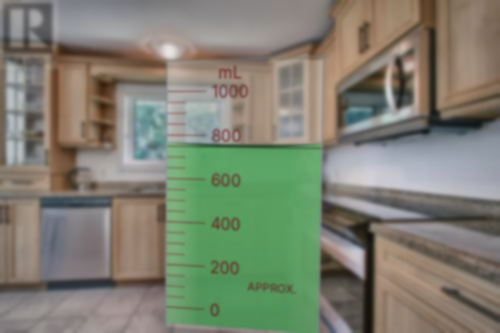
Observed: 750 mL
